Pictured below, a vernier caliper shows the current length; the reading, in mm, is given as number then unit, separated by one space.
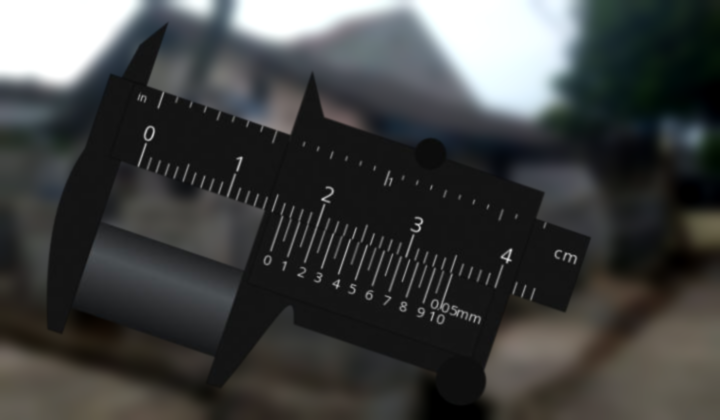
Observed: 16.2 mm
